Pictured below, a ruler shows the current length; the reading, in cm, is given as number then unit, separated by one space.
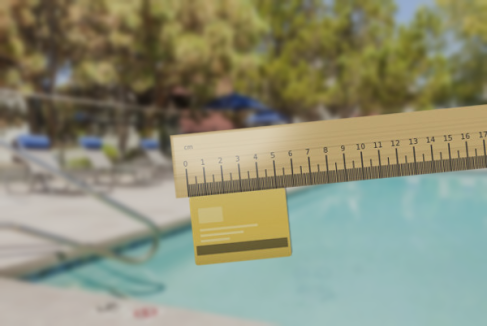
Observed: 5.5 cm
